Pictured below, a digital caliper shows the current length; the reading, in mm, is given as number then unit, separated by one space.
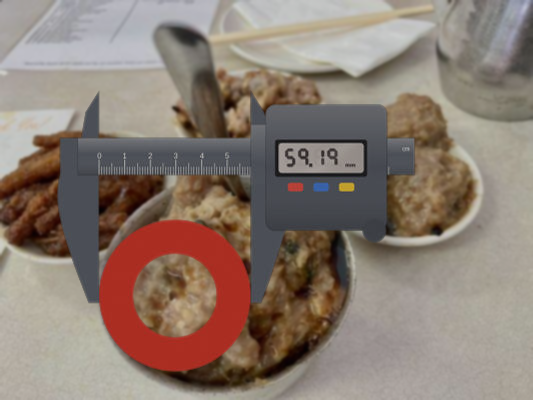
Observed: 59.19 mm
